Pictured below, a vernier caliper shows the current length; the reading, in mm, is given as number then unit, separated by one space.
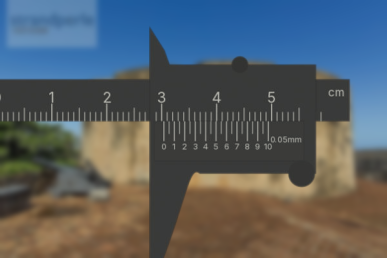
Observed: 30.4 mm
